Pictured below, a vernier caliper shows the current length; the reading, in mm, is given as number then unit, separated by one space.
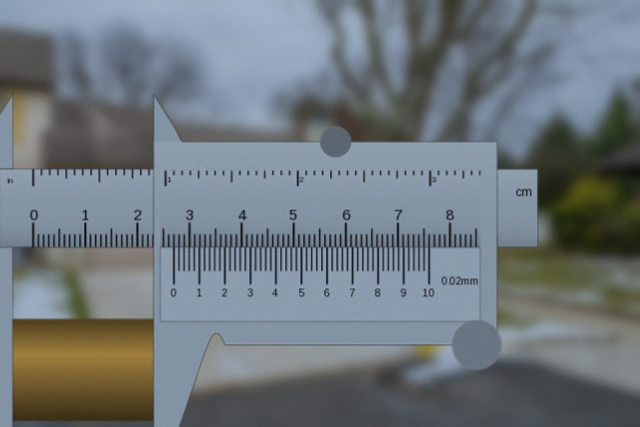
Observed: 27.0 mm
